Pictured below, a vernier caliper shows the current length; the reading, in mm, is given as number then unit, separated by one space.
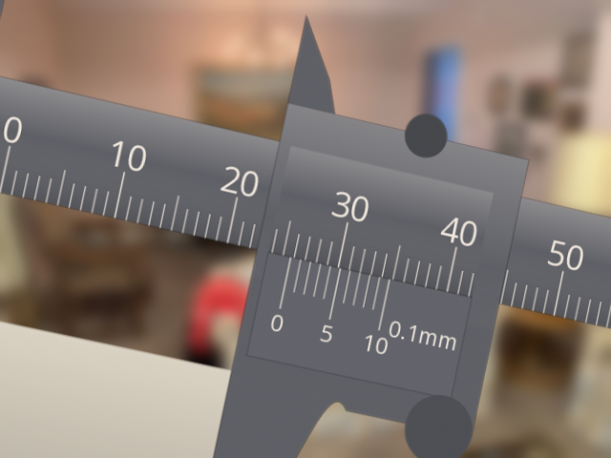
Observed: 25.7 mm
